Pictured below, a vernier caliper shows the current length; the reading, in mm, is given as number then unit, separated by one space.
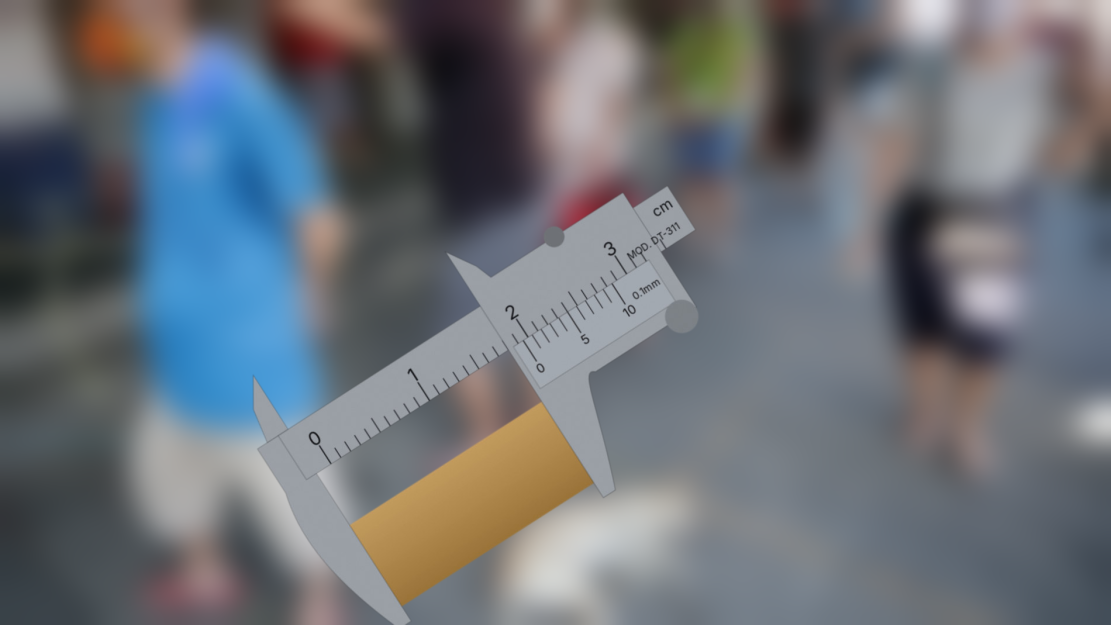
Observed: 19.5 mm
